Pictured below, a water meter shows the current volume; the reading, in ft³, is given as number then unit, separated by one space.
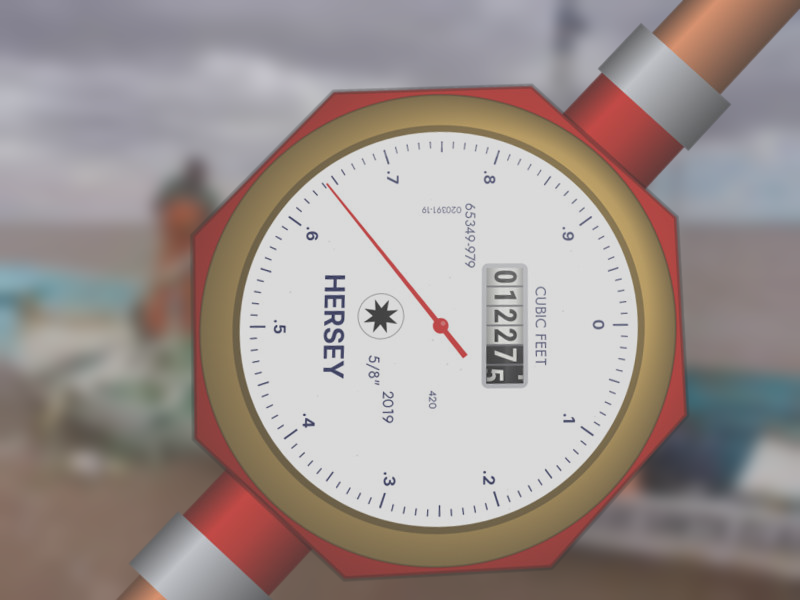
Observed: 12274.64 ft³
